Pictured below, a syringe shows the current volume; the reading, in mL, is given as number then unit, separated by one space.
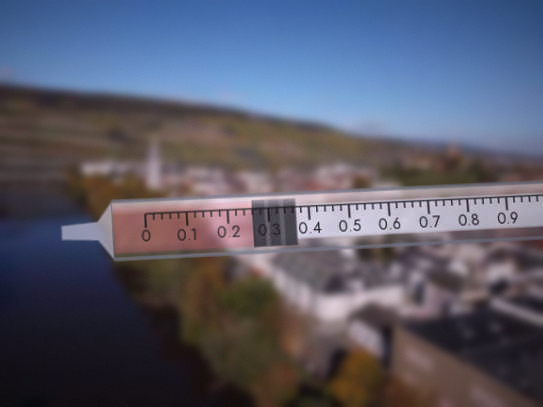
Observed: 0.26 mL
